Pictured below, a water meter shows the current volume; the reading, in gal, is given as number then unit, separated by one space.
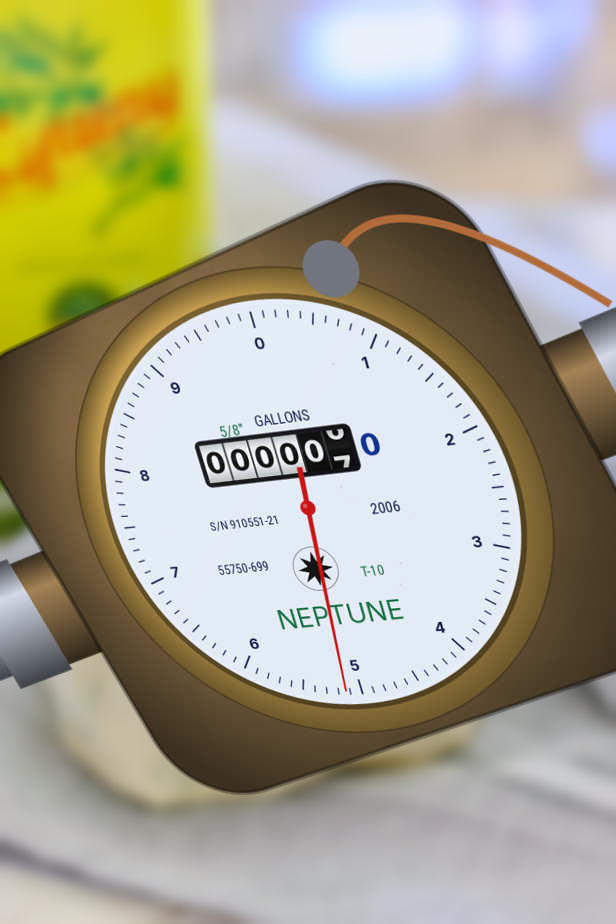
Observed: 65.1 gal
